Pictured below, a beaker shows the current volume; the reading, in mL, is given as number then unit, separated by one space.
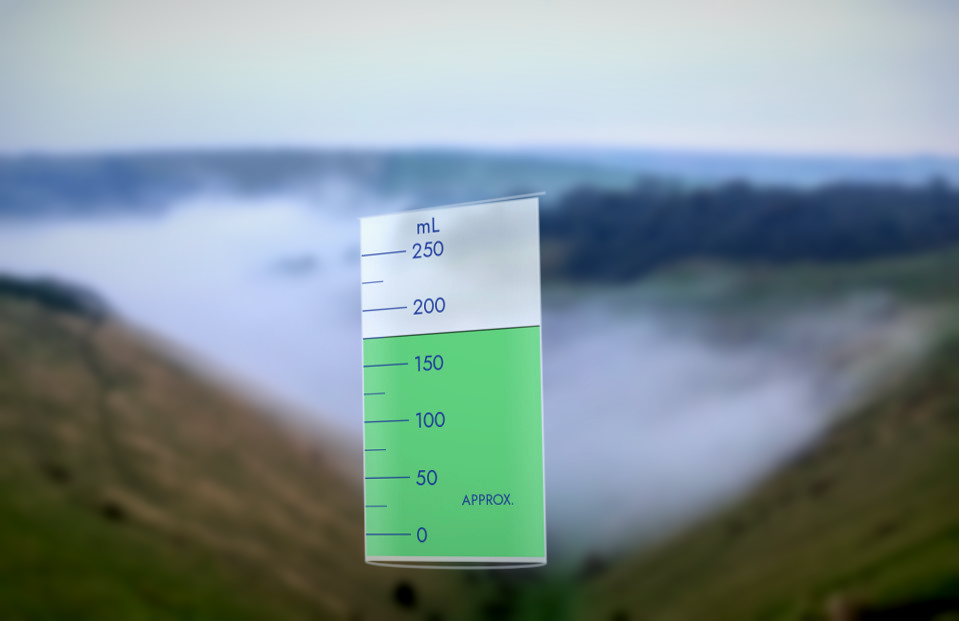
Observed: 175 mL
